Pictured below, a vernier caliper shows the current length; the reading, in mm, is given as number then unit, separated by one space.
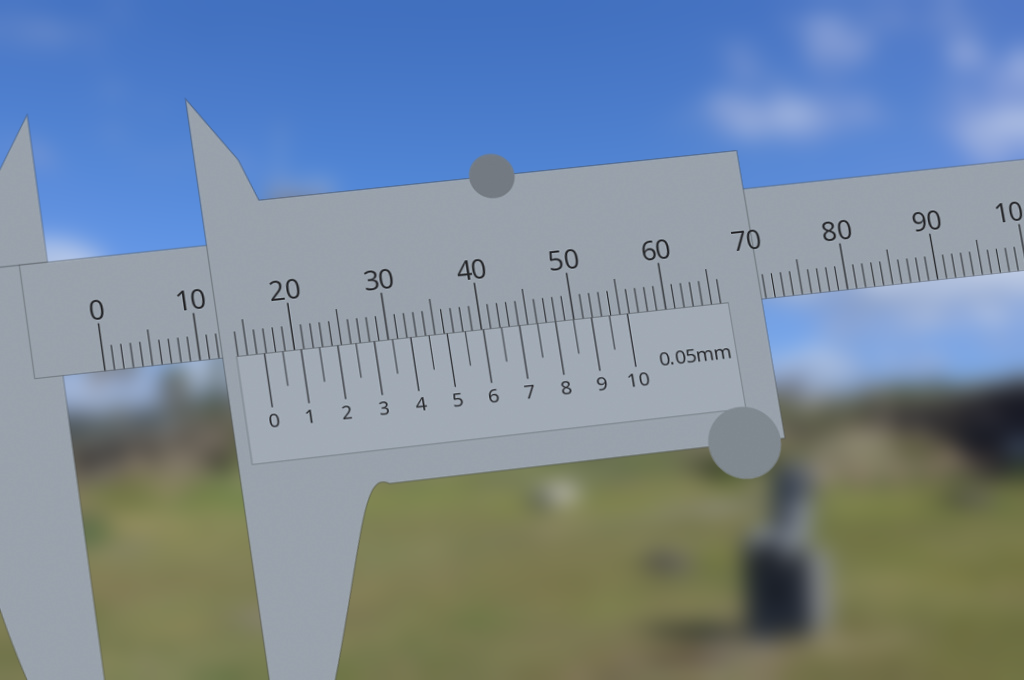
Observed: 16.8 mm
